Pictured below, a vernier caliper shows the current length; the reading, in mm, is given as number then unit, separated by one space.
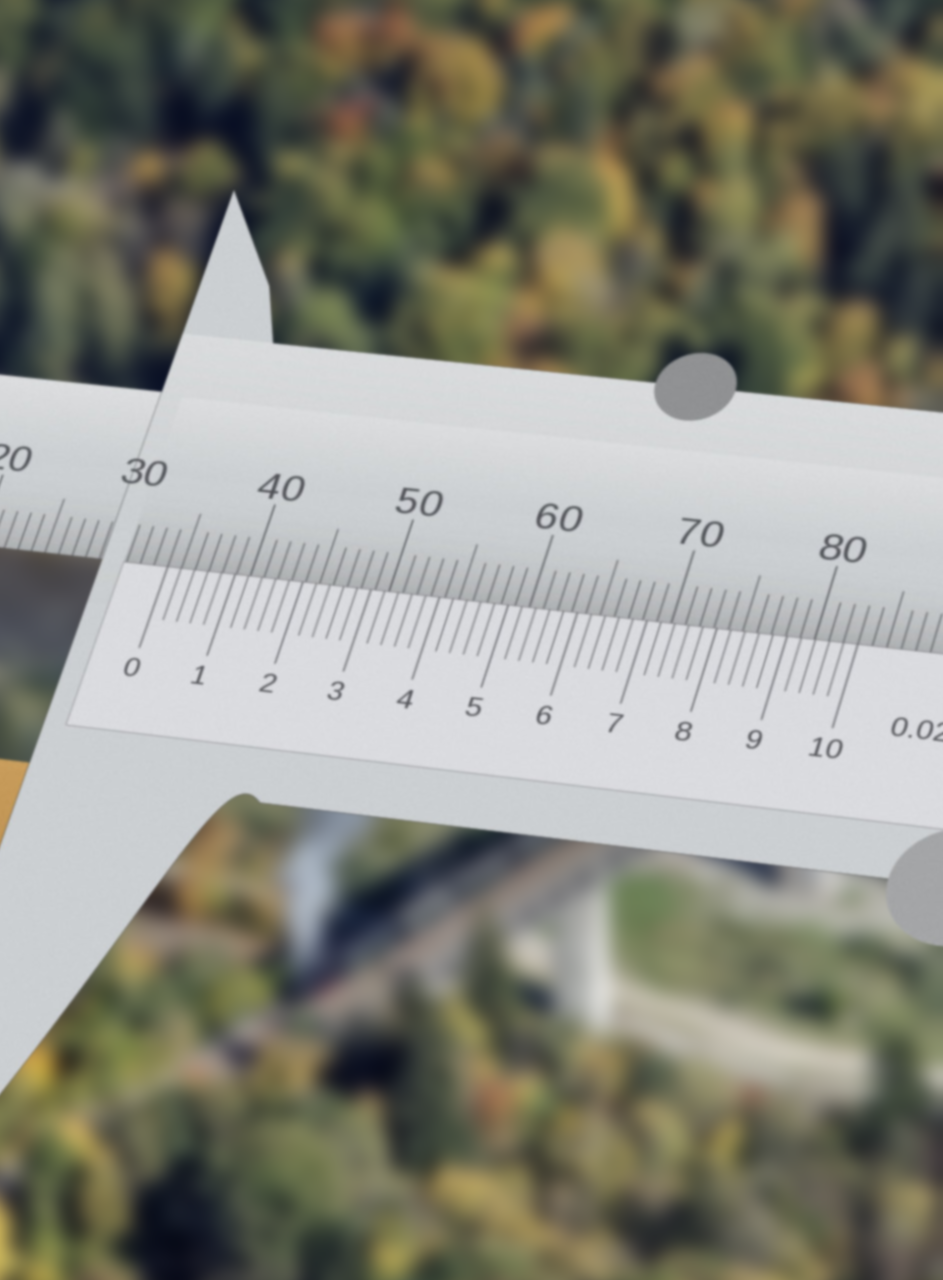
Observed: 34.0 mm
